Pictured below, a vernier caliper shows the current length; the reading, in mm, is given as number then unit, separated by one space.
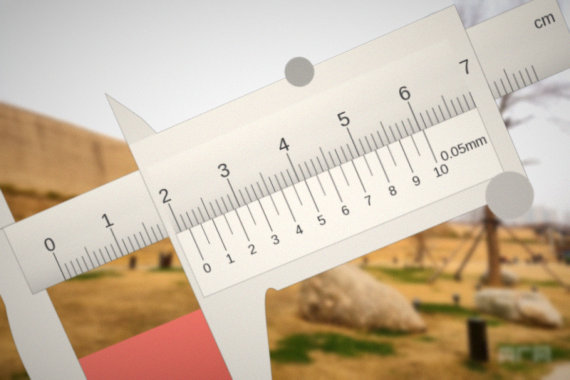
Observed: 21.4 mm
